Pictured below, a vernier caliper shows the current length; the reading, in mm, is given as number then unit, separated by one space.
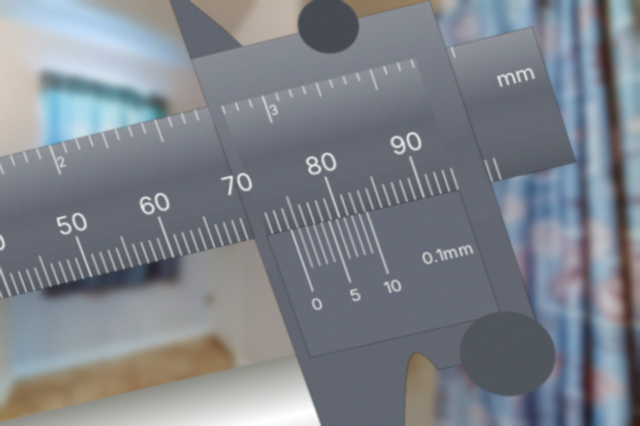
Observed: 74.2 mm
